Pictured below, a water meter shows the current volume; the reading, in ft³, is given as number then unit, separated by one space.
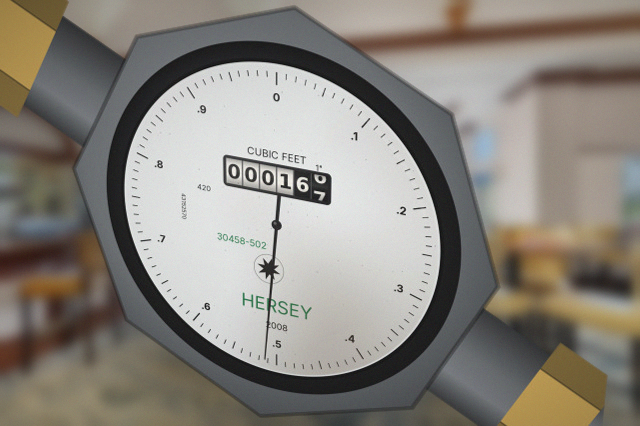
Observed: 166.51 ft³
